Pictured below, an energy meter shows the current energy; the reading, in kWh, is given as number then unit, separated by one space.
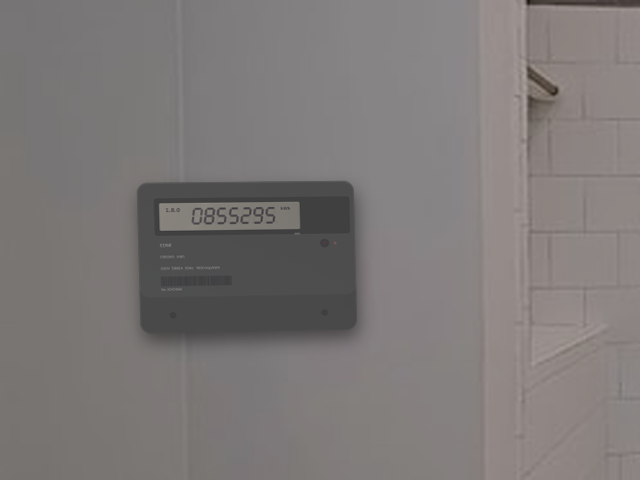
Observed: 855295 kWh
